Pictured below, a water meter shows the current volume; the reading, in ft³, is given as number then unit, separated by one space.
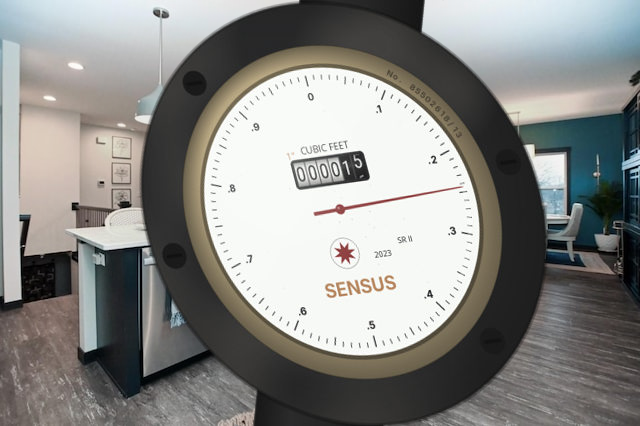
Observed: 15.24 ft³
